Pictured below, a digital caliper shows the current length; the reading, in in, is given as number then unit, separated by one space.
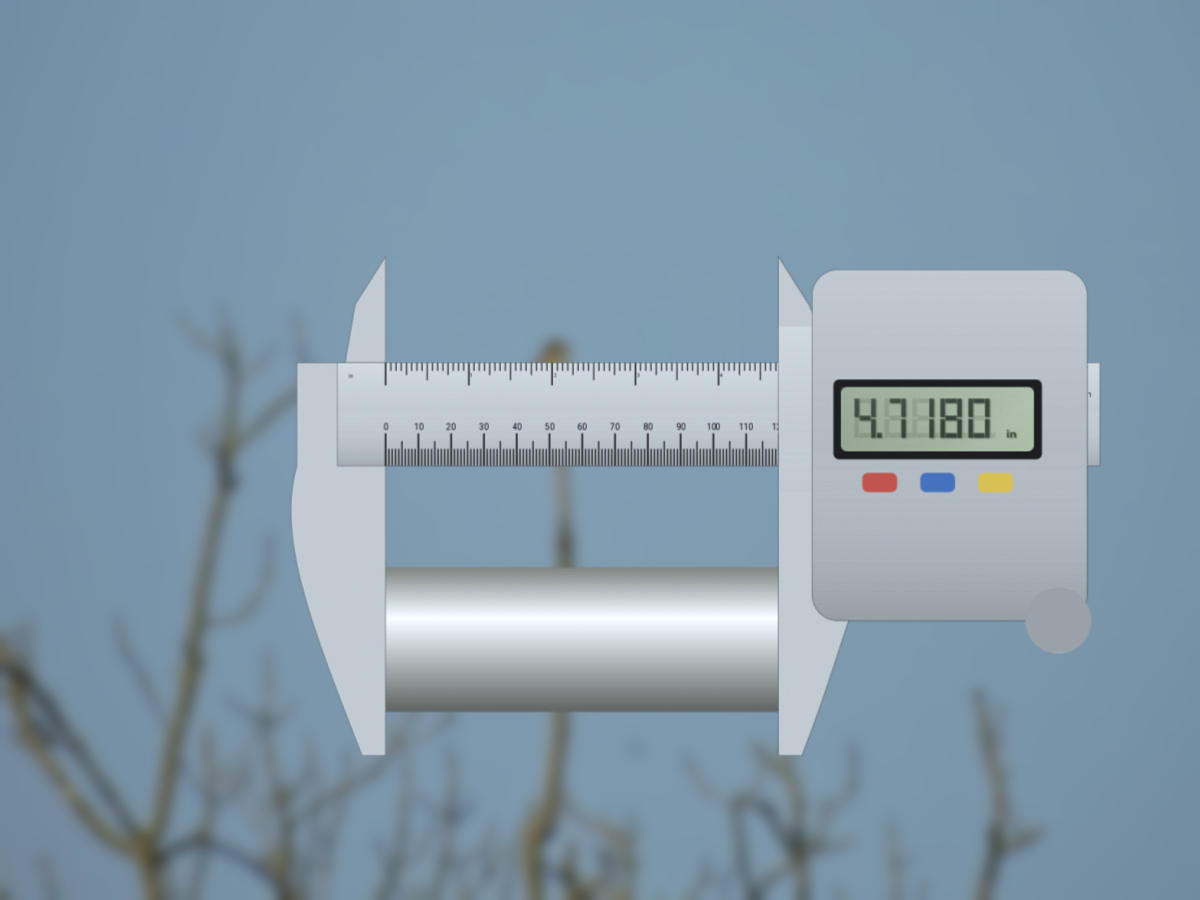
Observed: 4.7180 in
